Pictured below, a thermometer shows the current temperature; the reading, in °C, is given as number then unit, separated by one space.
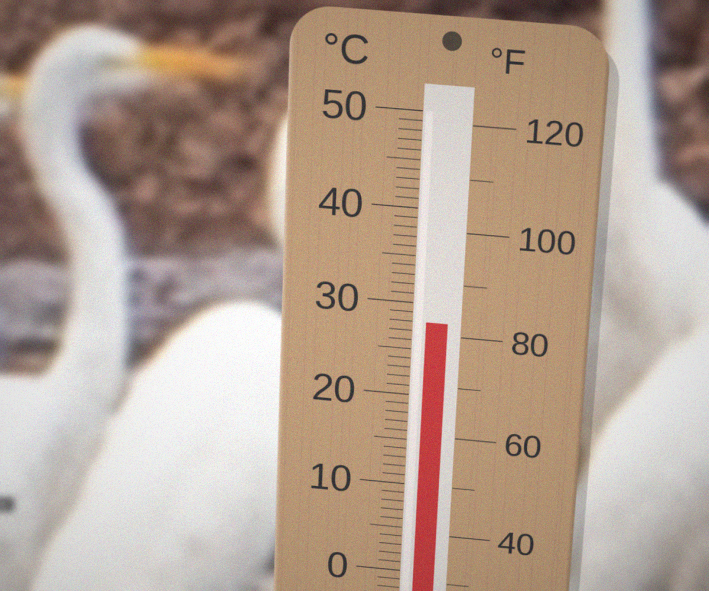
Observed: 28 °C
